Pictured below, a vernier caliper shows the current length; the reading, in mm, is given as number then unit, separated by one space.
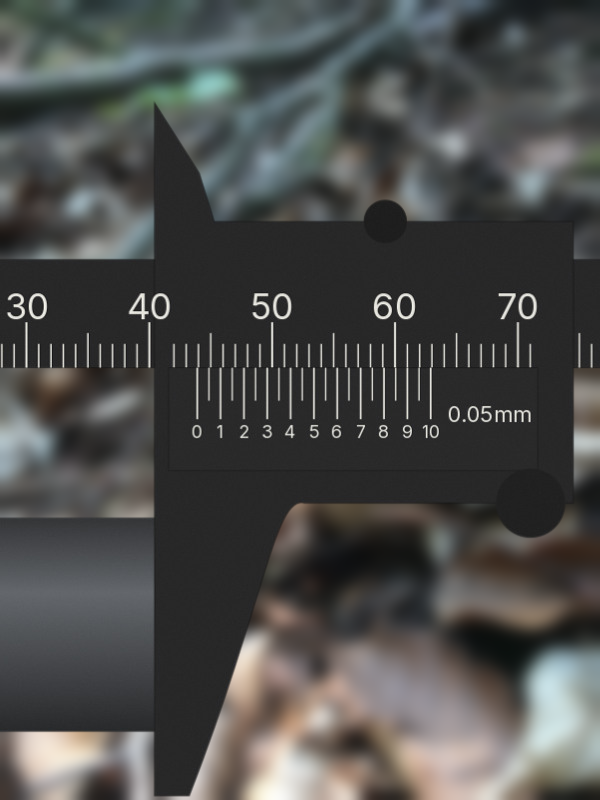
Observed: 43.9 mm
